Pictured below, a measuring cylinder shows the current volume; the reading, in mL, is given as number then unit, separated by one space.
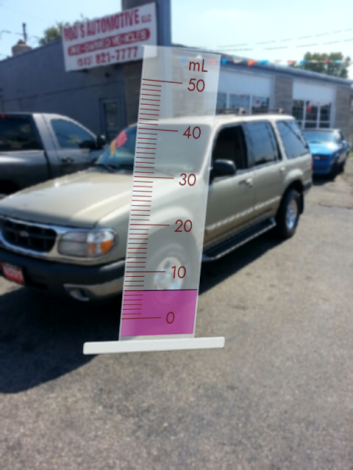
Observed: 6 mL
